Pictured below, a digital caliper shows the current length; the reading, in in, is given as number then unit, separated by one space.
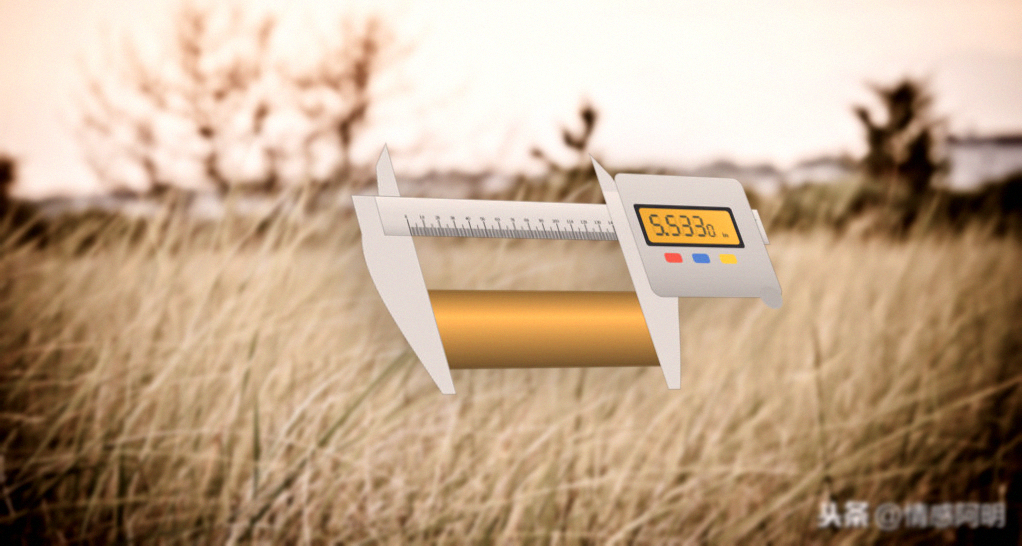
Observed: 5.5330 in
